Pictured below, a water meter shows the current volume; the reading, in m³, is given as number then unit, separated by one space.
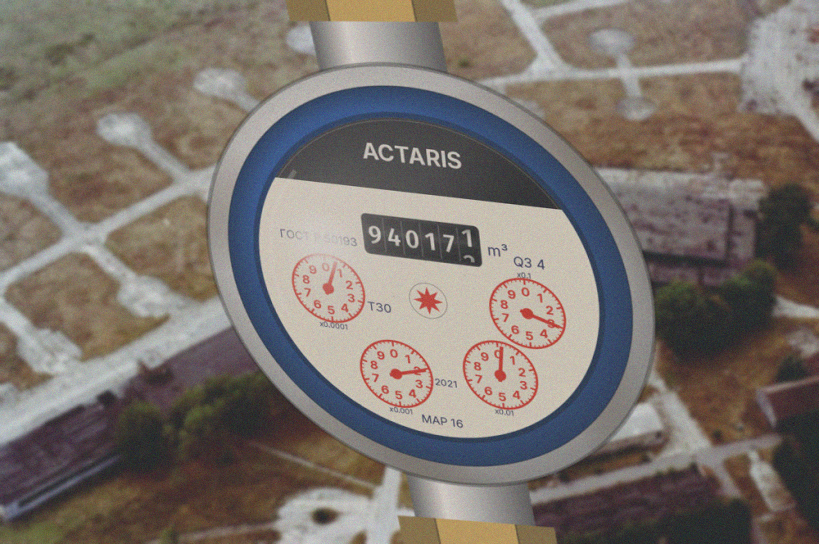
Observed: 940171.3020 m³
